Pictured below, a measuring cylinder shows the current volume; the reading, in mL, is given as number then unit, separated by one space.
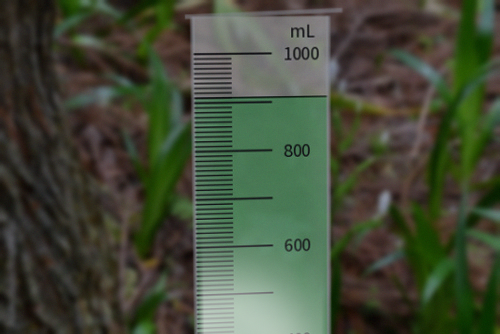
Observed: 910 mL
